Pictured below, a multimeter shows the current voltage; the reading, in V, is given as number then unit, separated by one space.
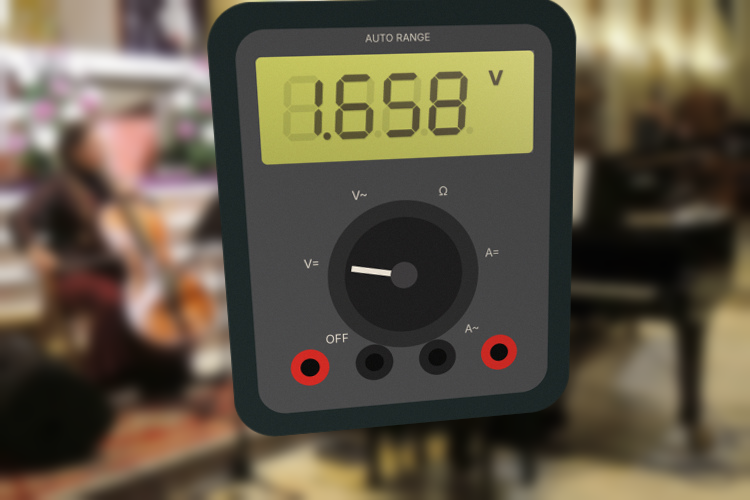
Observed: 1.658 V
